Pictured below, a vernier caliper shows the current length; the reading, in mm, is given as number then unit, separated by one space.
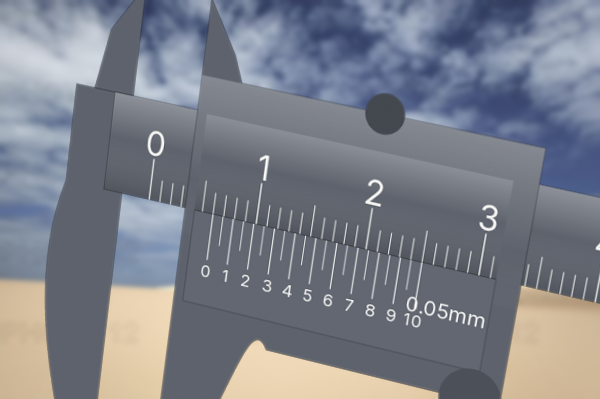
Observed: 6.0 mm
